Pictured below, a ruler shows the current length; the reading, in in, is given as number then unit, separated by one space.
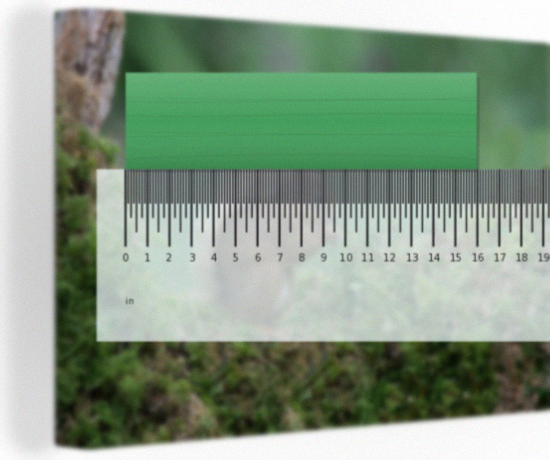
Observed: 16 in
